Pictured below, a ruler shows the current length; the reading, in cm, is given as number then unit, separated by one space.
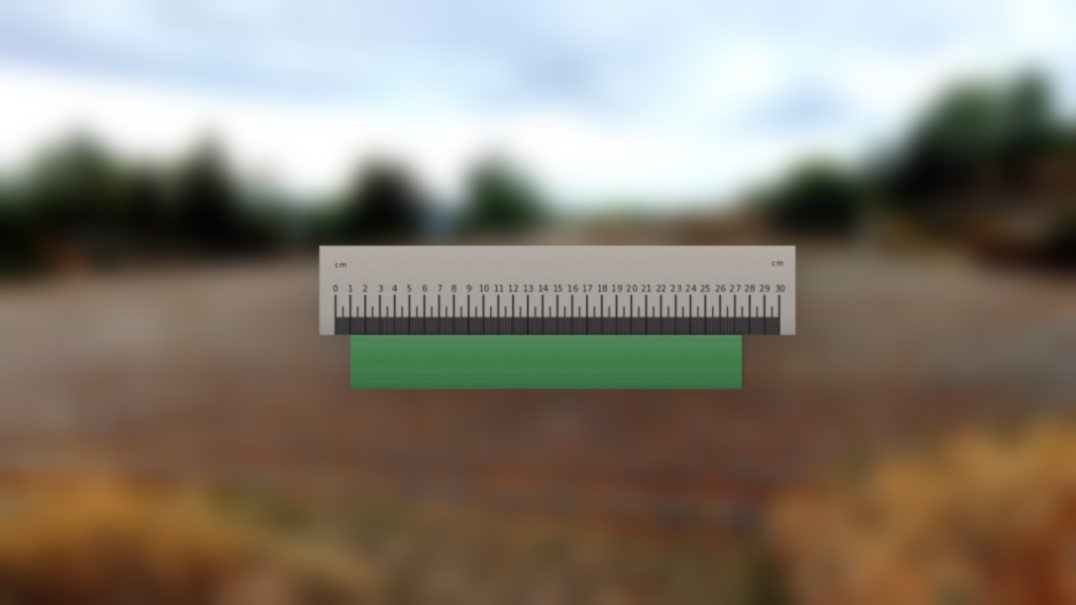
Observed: 26.5 cm
